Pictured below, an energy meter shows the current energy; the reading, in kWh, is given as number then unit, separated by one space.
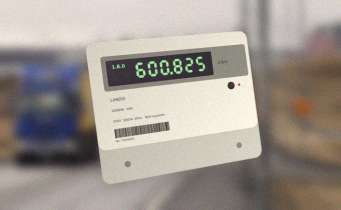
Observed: 600.825 kWh
